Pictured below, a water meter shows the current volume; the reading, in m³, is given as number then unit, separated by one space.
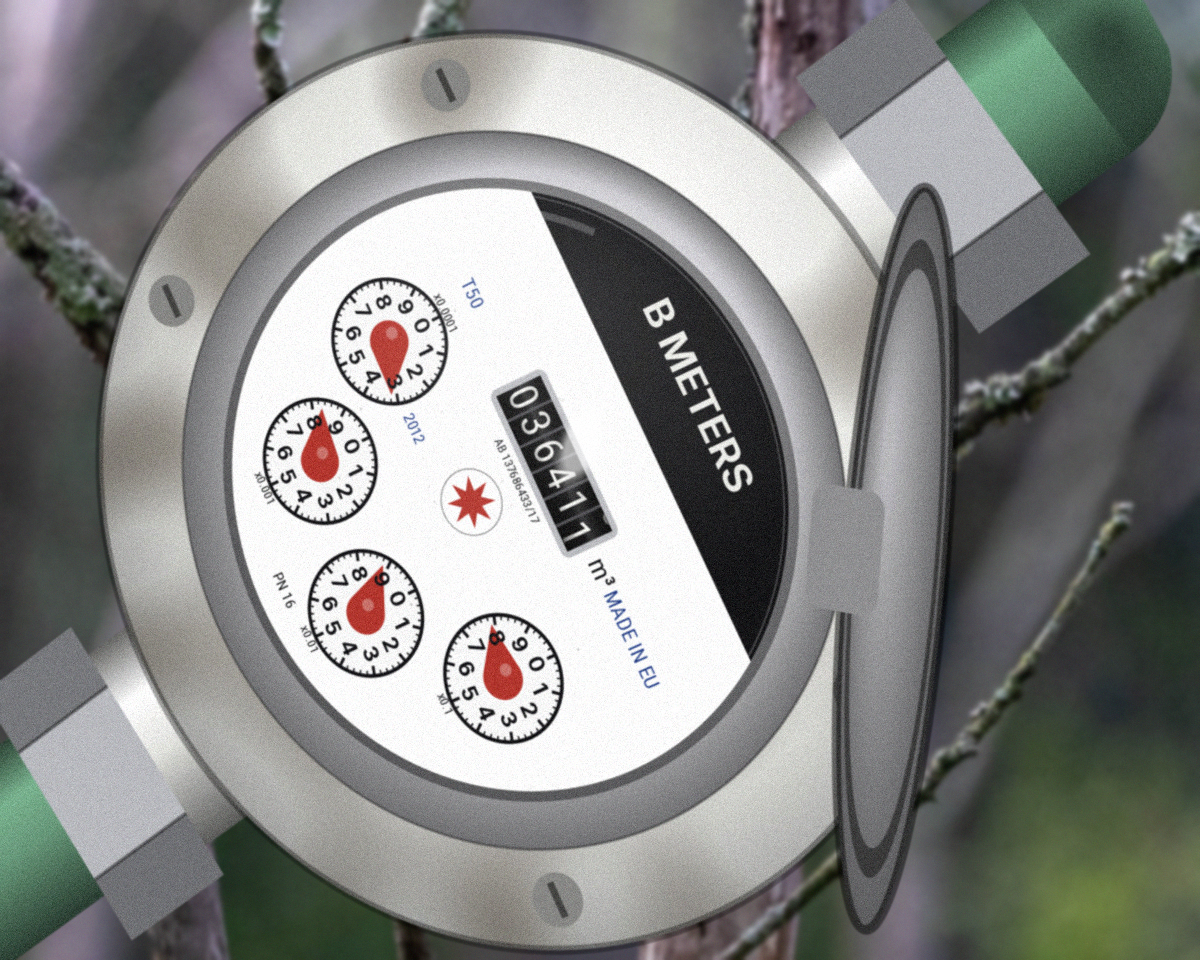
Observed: 36410.7883 m³
